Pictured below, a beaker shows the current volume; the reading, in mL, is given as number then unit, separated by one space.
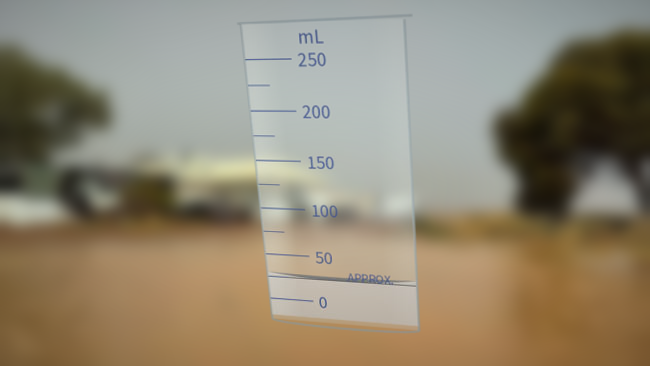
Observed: 25 mL
